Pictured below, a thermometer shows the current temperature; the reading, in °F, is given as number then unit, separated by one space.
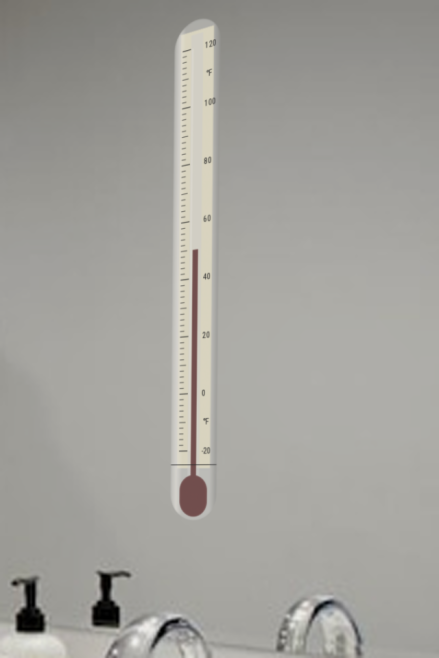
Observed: 50 °F
